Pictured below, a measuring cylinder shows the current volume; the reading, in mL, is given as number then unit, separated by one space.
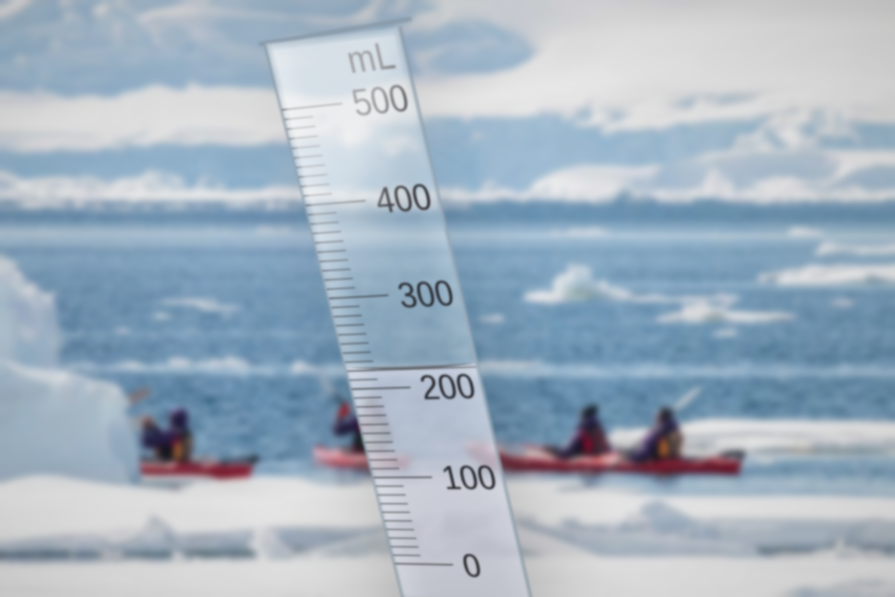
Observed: 220 mL
